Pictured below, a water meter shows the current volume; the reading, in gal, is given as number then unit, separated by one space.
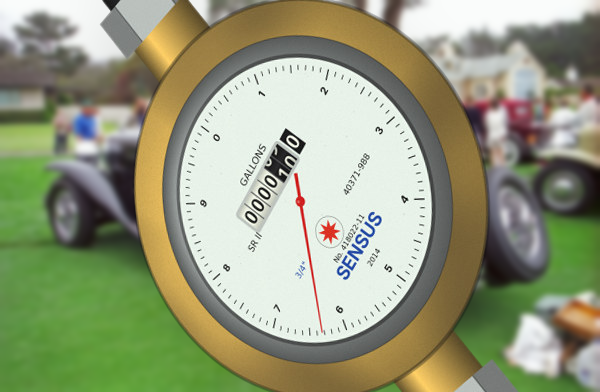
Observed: 96.3 gal
